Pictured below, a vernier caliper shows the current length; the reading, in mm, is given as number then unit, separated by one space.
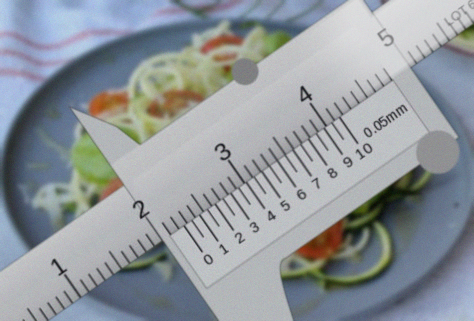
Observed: 22.6 mm
